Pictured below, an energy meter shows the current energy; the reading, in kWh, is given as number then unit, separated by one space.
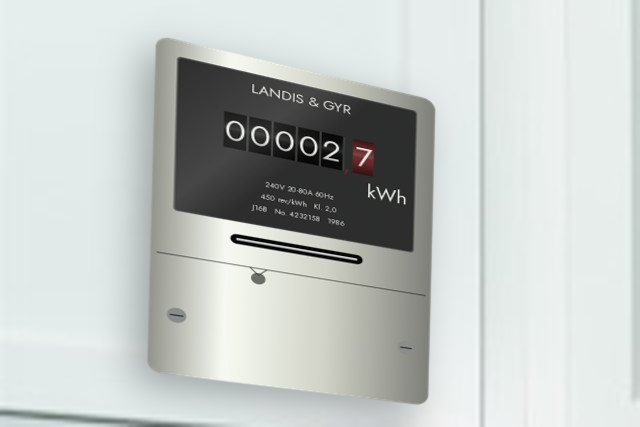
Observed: 2.7 kWh
